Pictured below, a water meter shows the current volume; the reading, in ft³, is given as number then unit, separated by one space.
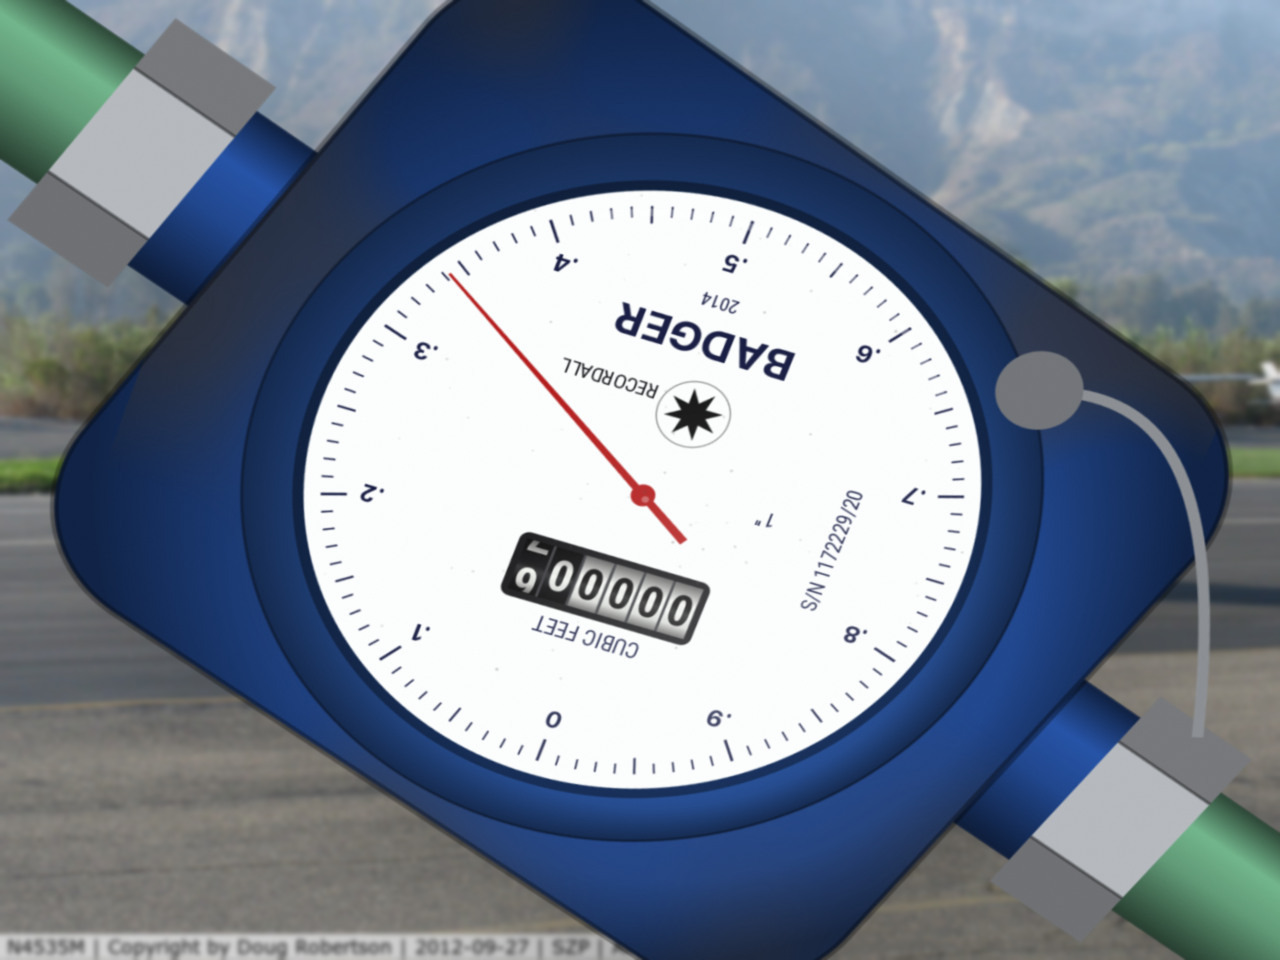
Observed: 6.34 ft³
